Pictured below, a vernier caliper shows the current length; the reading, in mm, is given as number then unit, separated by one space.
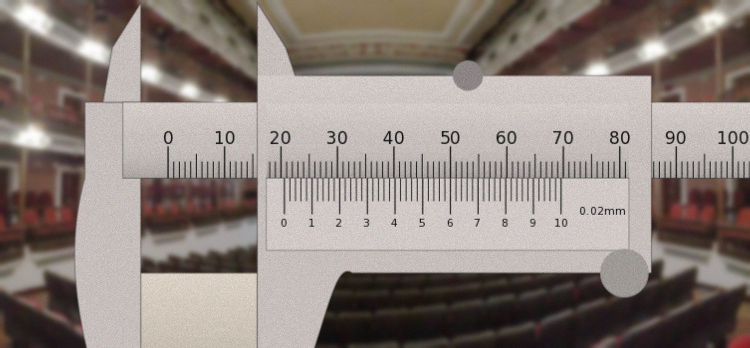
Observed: 20.6 mm
